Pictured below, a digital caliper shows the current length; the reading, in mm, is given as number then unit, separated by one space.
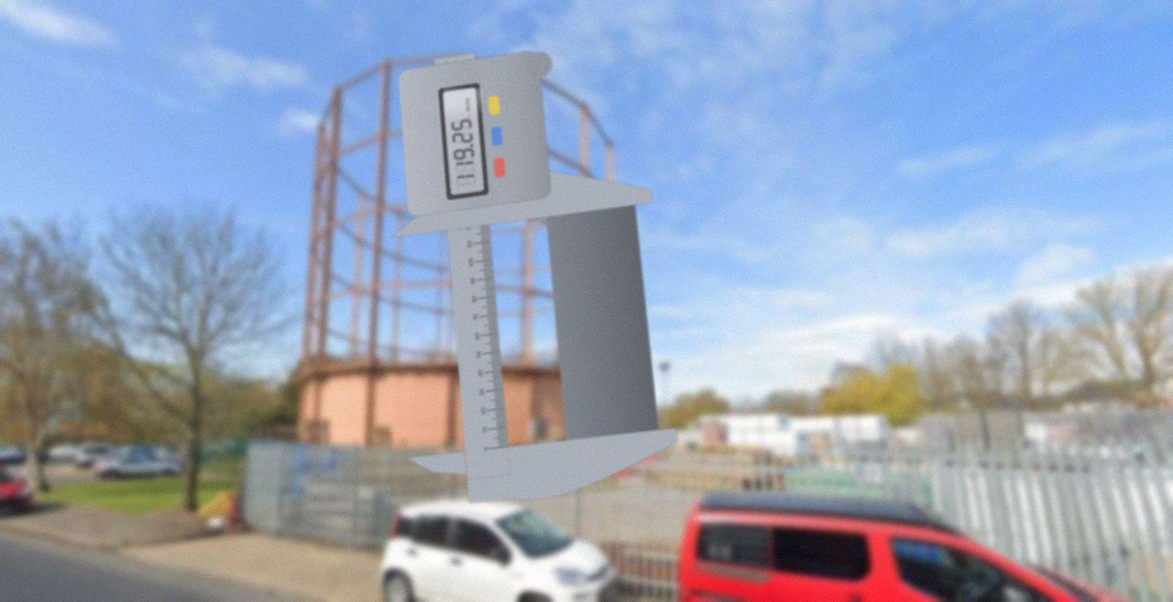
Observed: 119.25 mm
